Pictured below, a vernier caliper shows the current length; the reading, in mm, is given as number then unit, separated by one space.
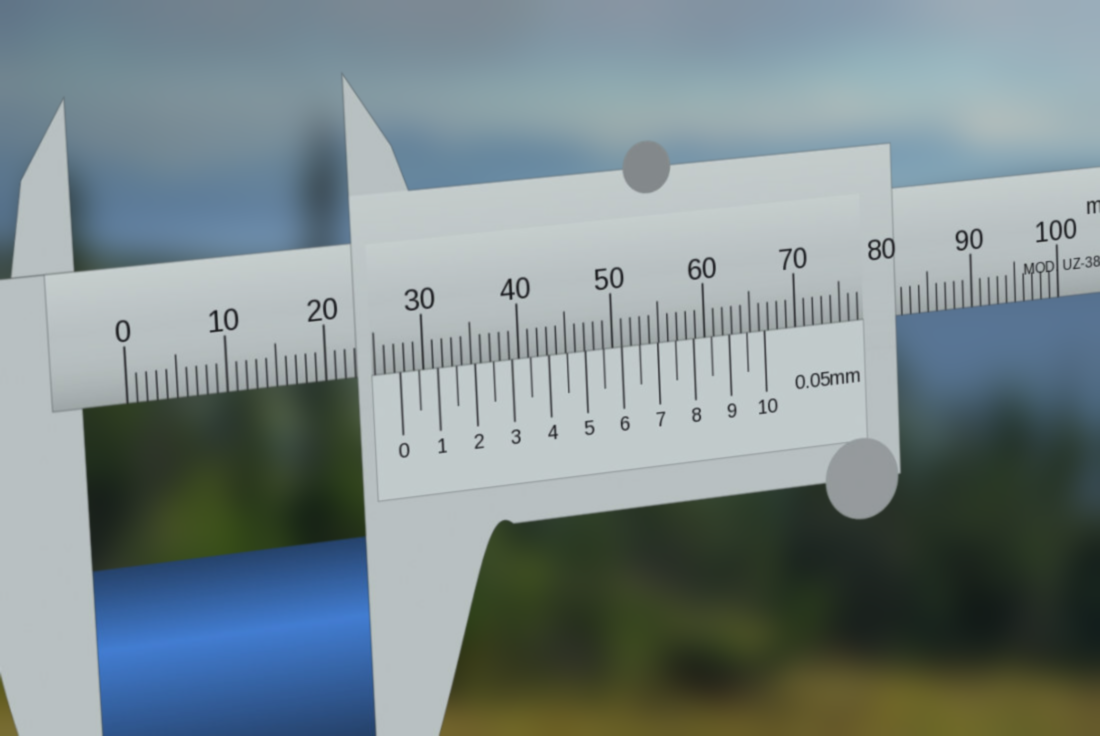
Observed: 27.6 mm
